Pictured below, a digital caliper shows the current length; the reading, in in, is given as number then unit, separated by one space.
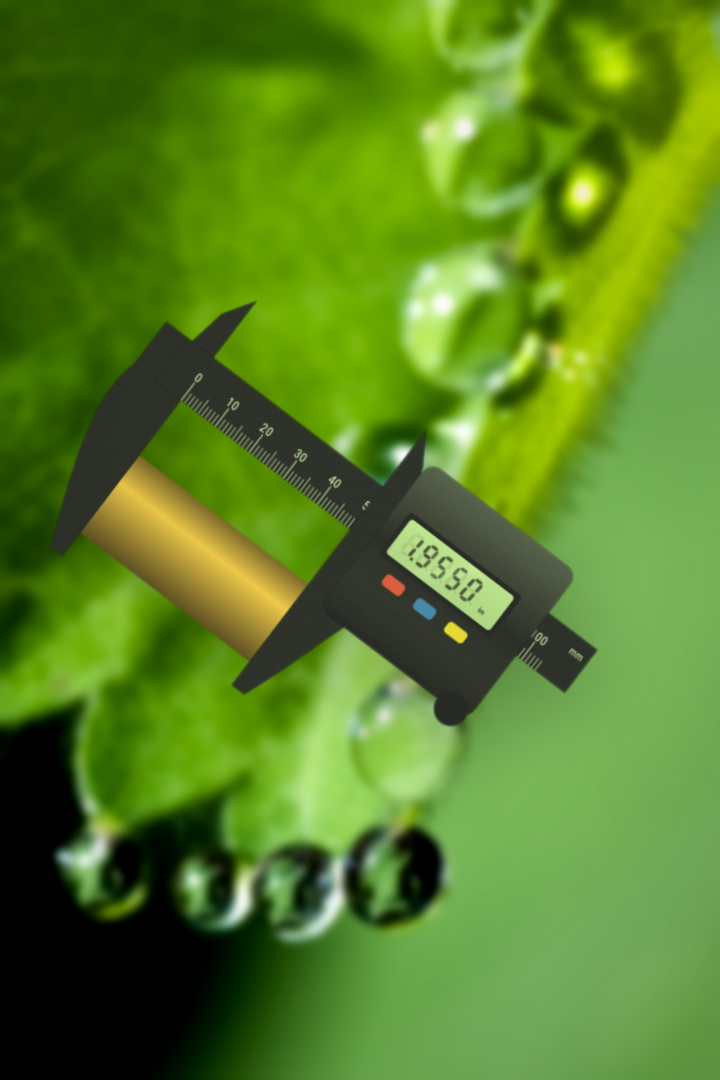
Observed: 1.9550 in
